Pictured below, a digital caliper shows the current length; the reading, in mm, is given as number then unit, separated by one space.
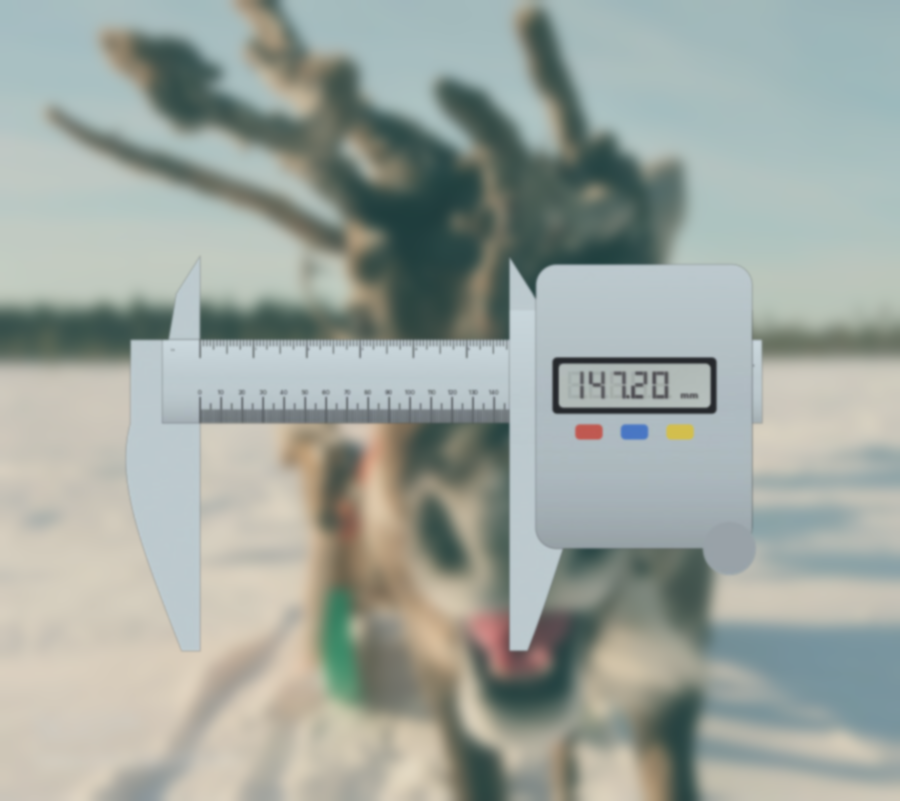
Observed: 147.20 mm
